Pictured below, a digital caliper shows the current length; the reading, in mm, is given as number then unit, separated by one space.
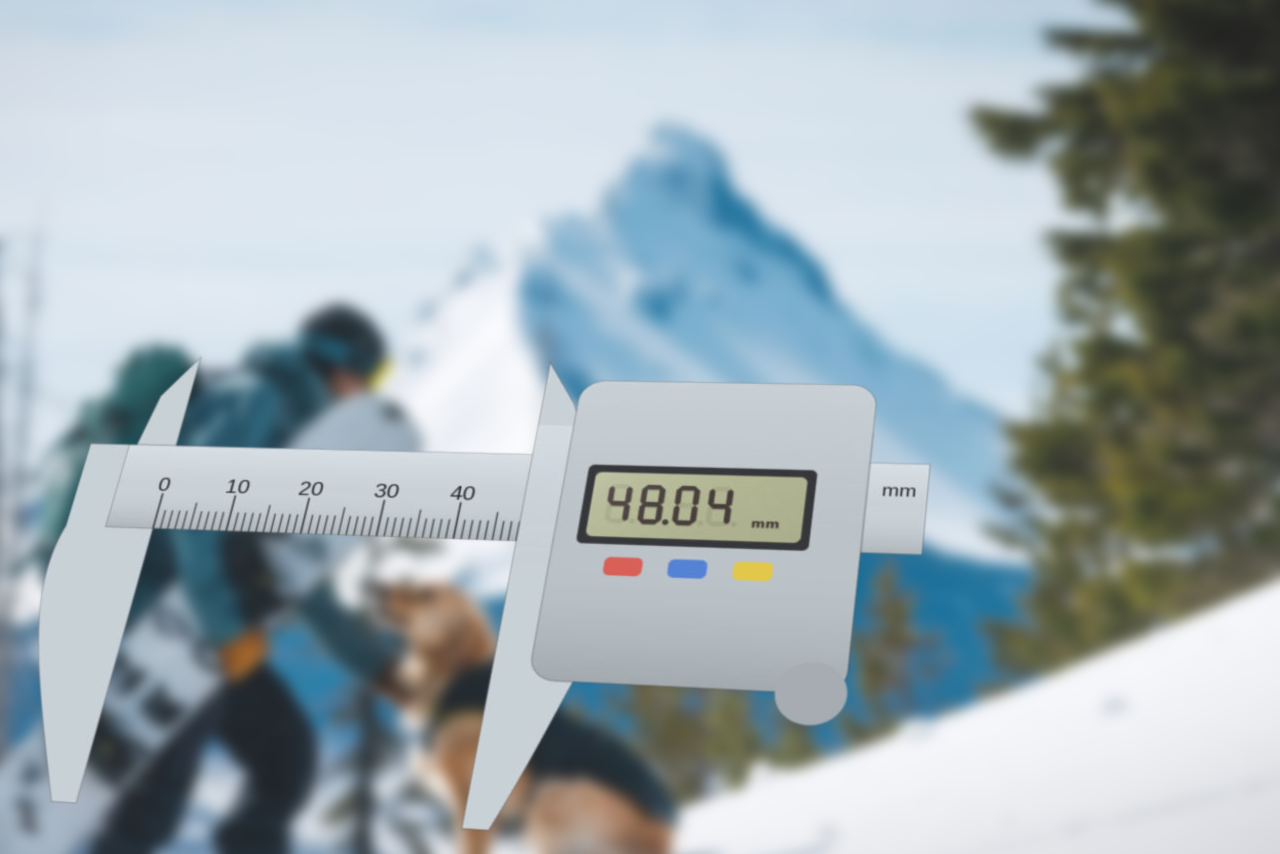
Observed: 48.04 mm
